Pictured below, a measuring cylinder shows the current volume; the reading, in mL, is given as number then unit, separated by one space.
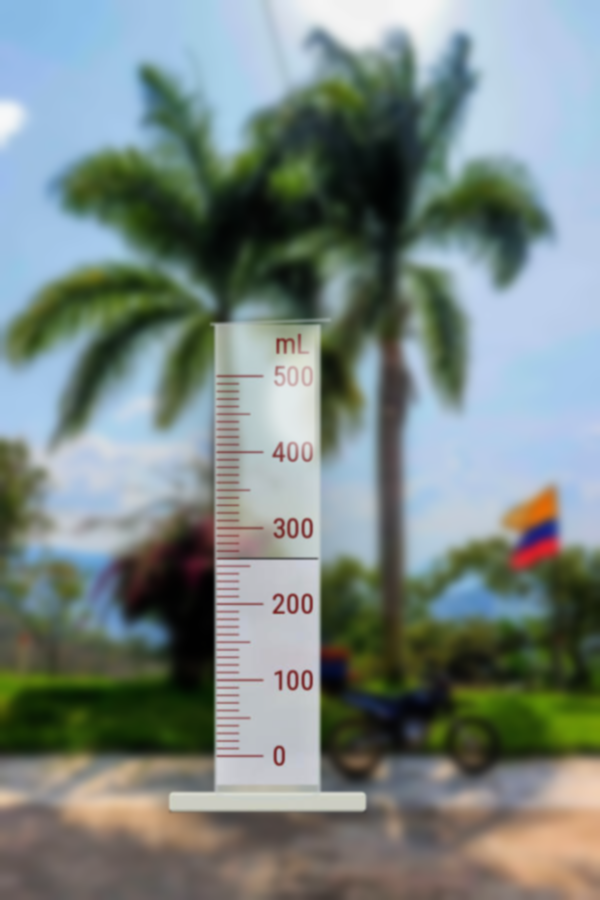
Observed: 260 mL
